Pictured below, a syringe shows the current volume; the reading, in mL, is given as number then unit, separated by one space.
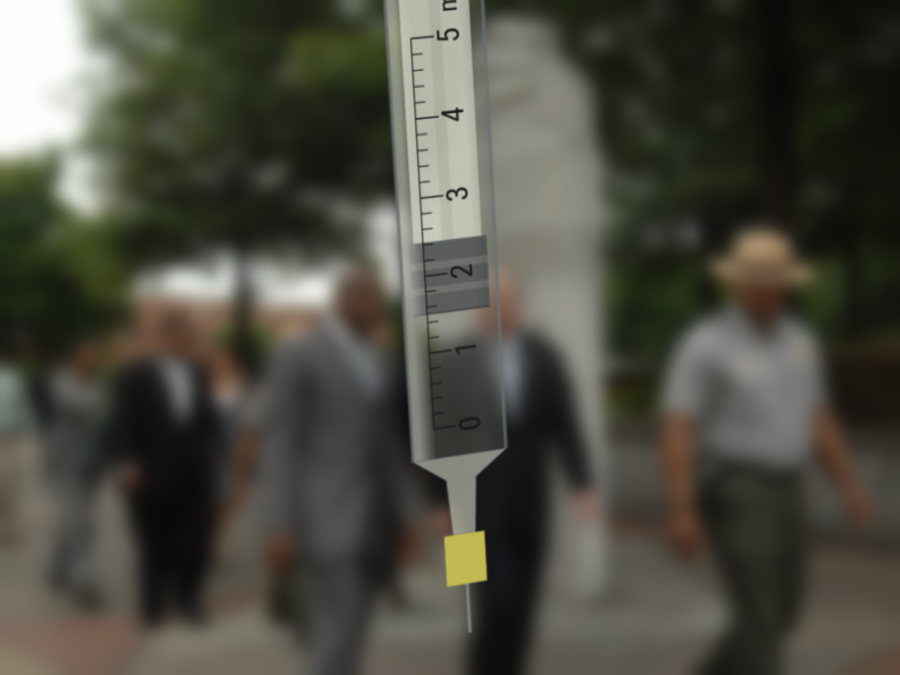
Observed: 1.5 mL
